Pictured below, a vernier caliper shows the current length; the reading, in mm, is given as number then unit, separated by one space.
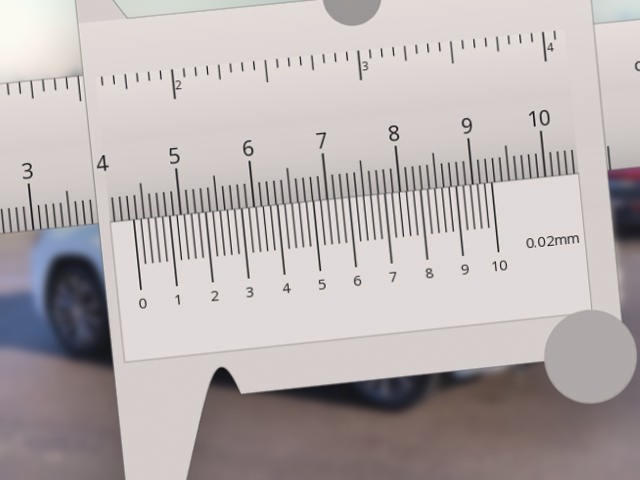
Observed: 43.6 mm
